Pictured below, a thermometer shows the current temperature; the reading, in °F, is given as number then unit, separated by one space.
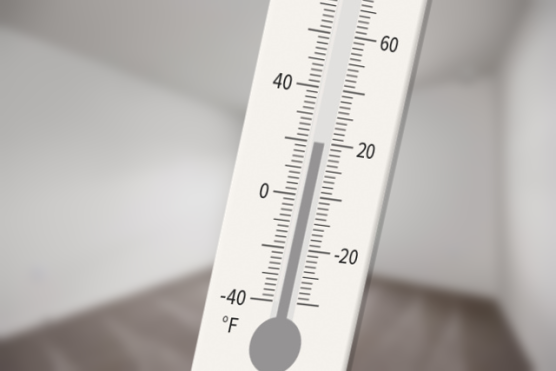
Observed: 20 °F
